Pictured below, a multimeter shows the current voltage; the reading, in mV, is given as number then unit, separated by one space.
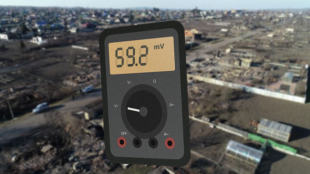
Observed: 59.2 mV
